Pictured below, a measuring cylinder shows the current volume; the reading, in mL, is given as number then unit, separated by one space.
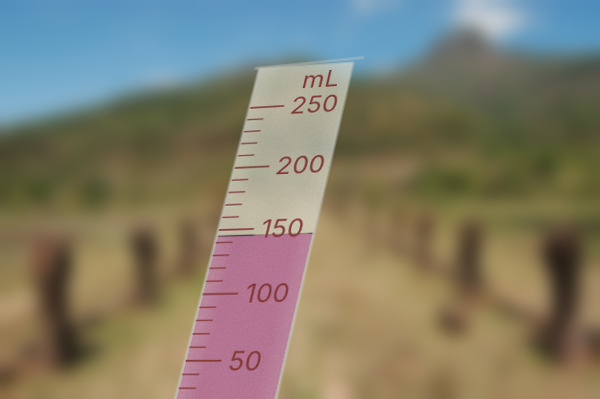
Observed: 145 mL
